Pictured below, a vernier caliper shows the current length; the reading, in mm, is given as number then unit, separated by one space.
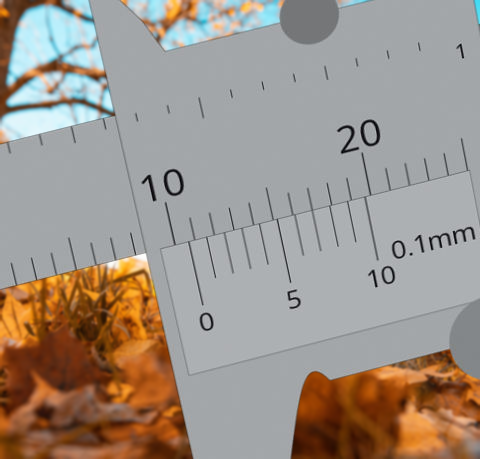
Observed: 10.7 mm
